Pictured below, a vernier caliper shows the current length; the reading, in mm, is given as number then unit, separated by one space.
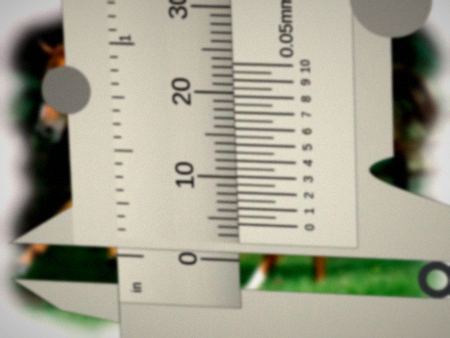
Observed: 4.4 mm
